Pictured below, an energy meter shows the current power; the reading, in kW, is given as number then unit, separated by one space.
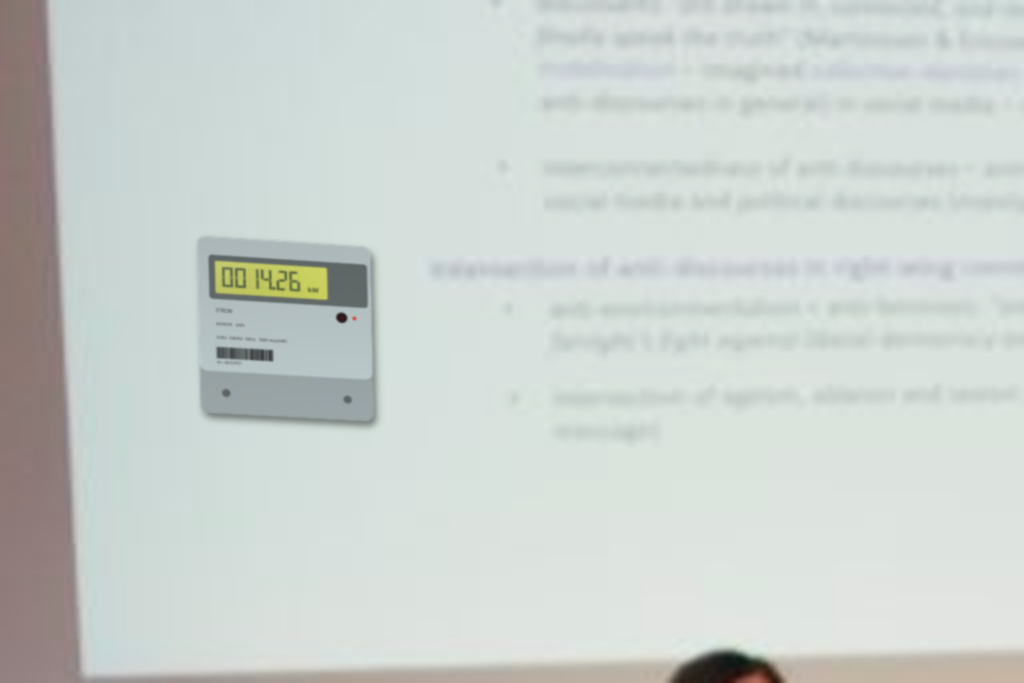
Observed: 14.26 kW
